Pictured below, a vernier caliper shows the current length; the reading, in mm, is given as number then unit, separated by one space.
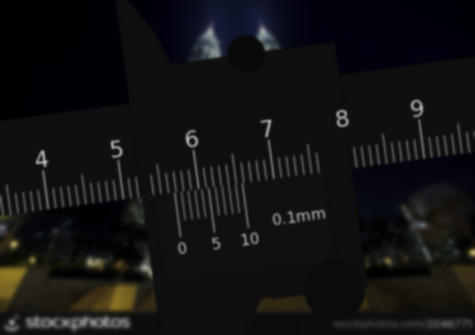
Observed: 56.8 mm
